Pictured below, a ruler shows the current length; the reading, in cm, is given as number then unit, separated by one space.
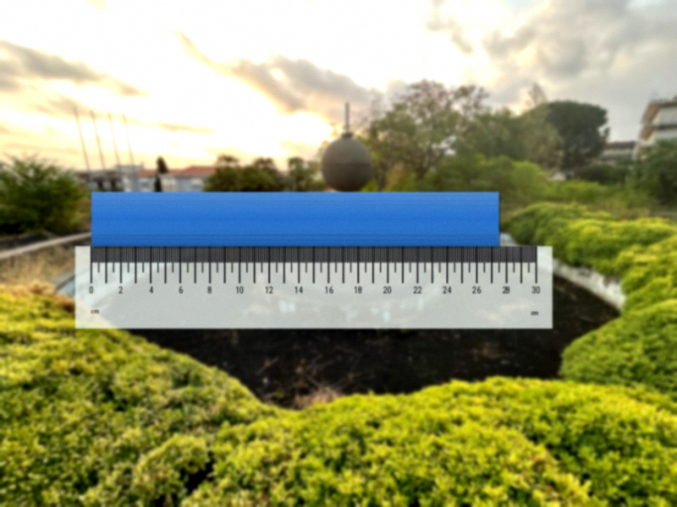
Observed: 27.5 cm
